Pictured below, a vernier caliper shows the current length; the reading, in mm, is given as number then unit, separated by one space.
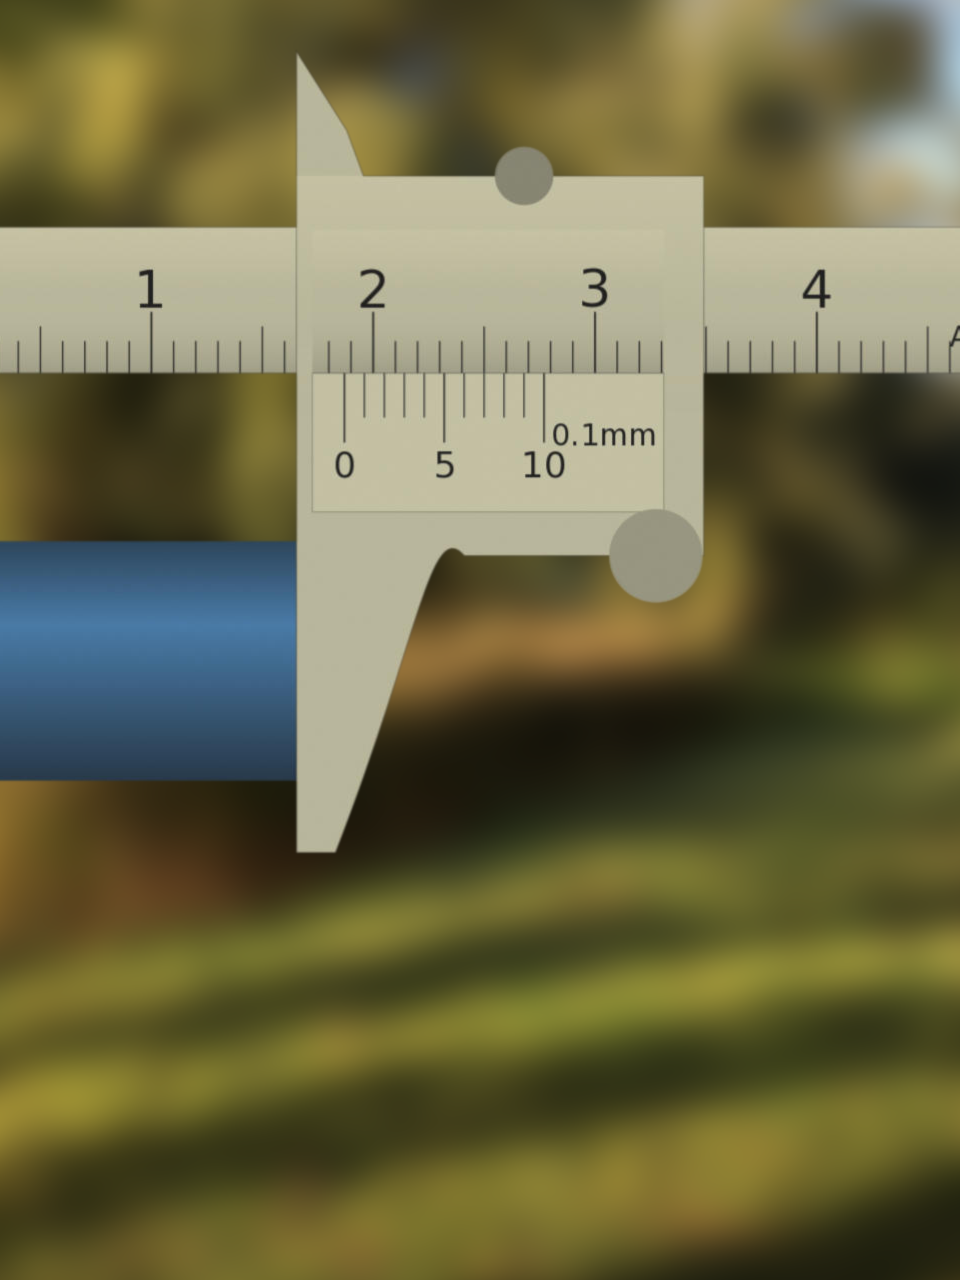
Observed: 18.7 mm
